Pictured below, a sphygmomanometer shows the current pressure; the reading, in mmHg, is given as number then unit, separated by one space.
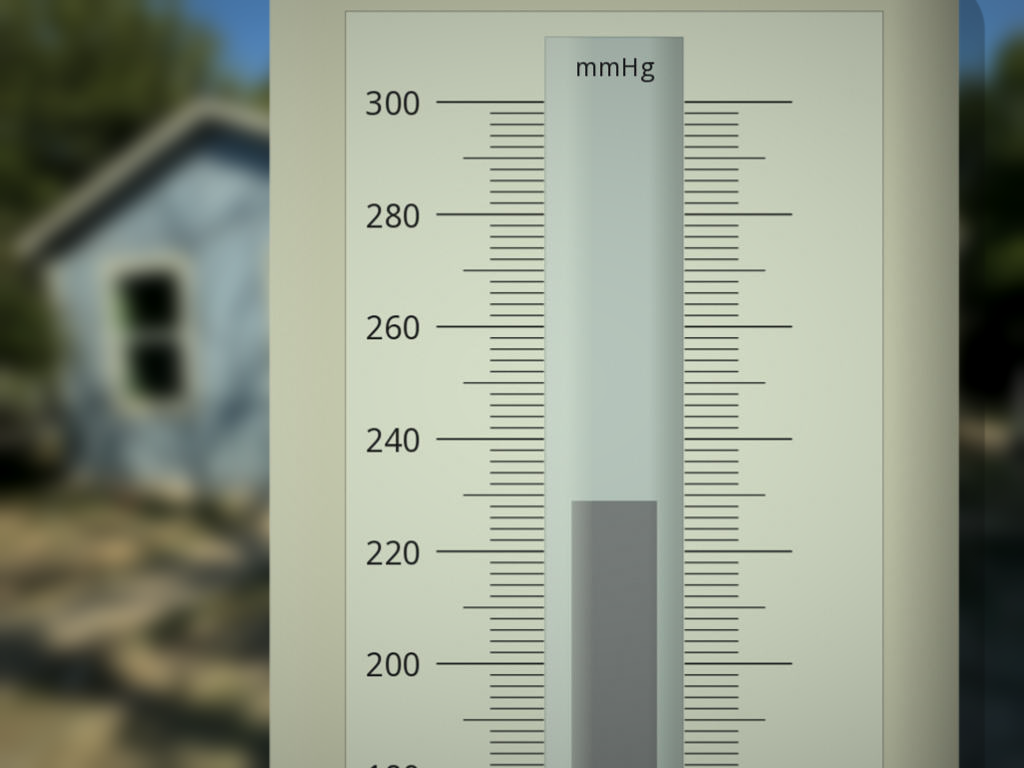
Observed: 229 mmHg
